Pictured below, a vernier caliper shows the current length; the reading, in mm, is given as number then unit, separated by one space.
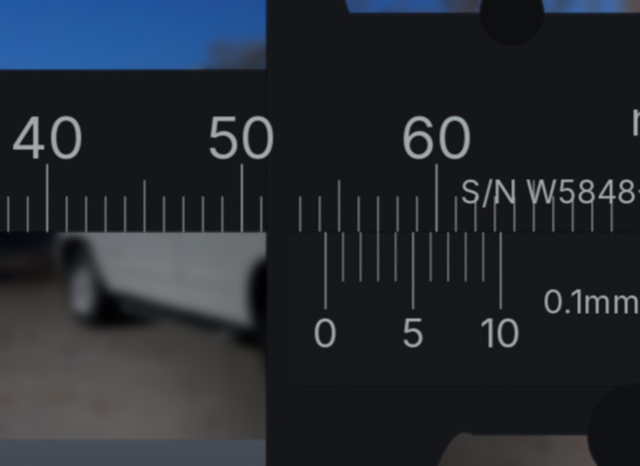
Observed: 54.3 mm
